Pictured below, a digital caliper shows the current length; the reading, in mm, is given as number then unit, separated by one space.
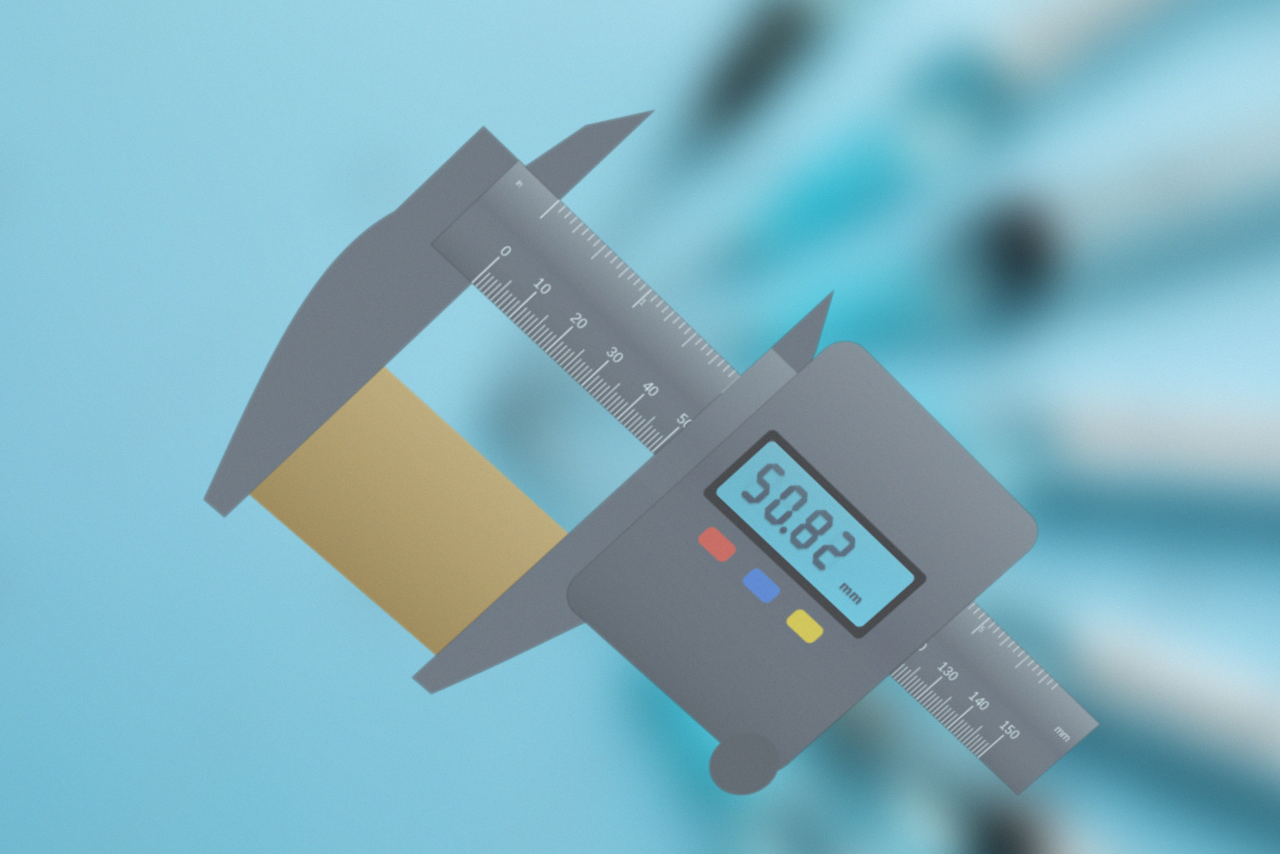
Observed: 50.82 mm
